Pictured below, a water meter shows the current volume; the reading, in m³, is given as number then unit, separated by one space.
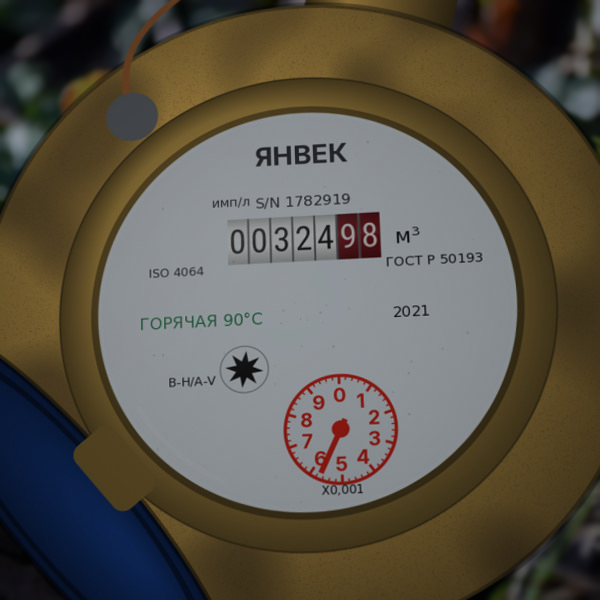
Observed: 324.985 m³
